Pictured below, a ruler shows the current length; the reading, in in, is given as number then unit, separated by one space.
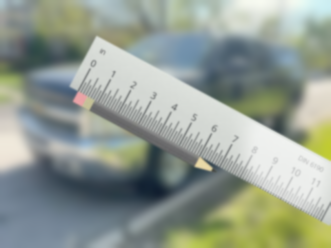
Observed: 7 in
